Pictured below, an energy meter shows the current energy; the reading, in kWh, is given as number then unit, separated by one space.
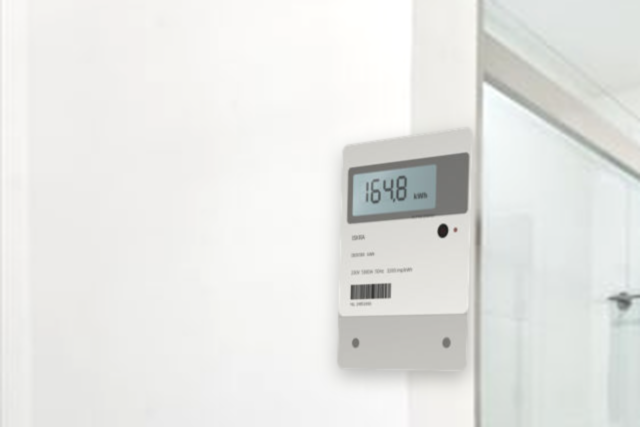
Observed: 164.8 kWh
